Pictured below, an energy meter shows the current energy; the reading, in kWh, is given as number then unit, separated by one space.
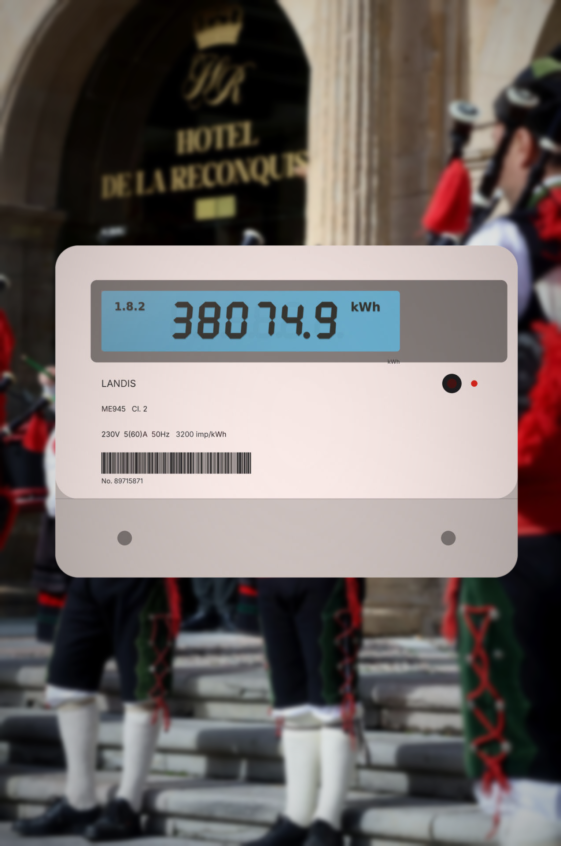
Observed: 38074.9 kWh
